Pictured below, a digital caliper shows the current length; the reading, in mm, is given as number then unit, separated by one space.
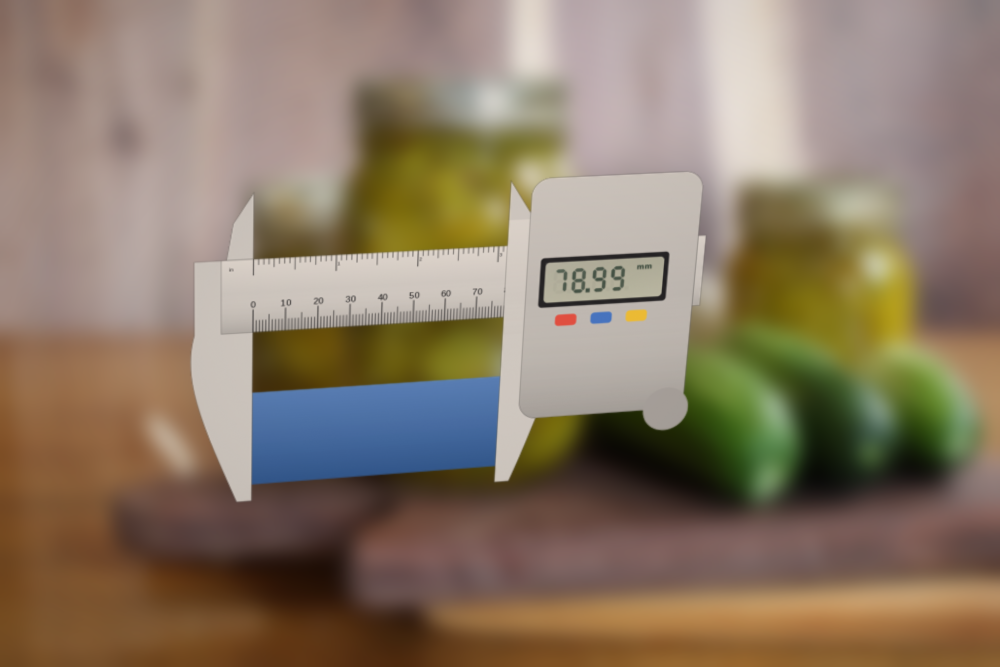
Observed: 78.99 mm
